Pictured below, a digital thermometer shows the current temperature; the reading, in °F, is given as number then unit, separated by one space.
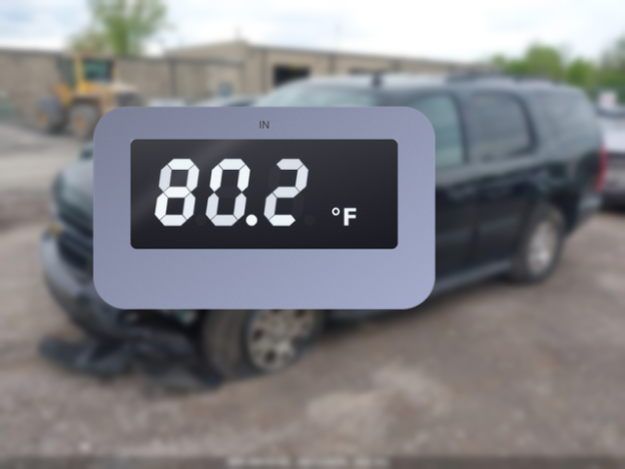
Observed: 80.2 °F
